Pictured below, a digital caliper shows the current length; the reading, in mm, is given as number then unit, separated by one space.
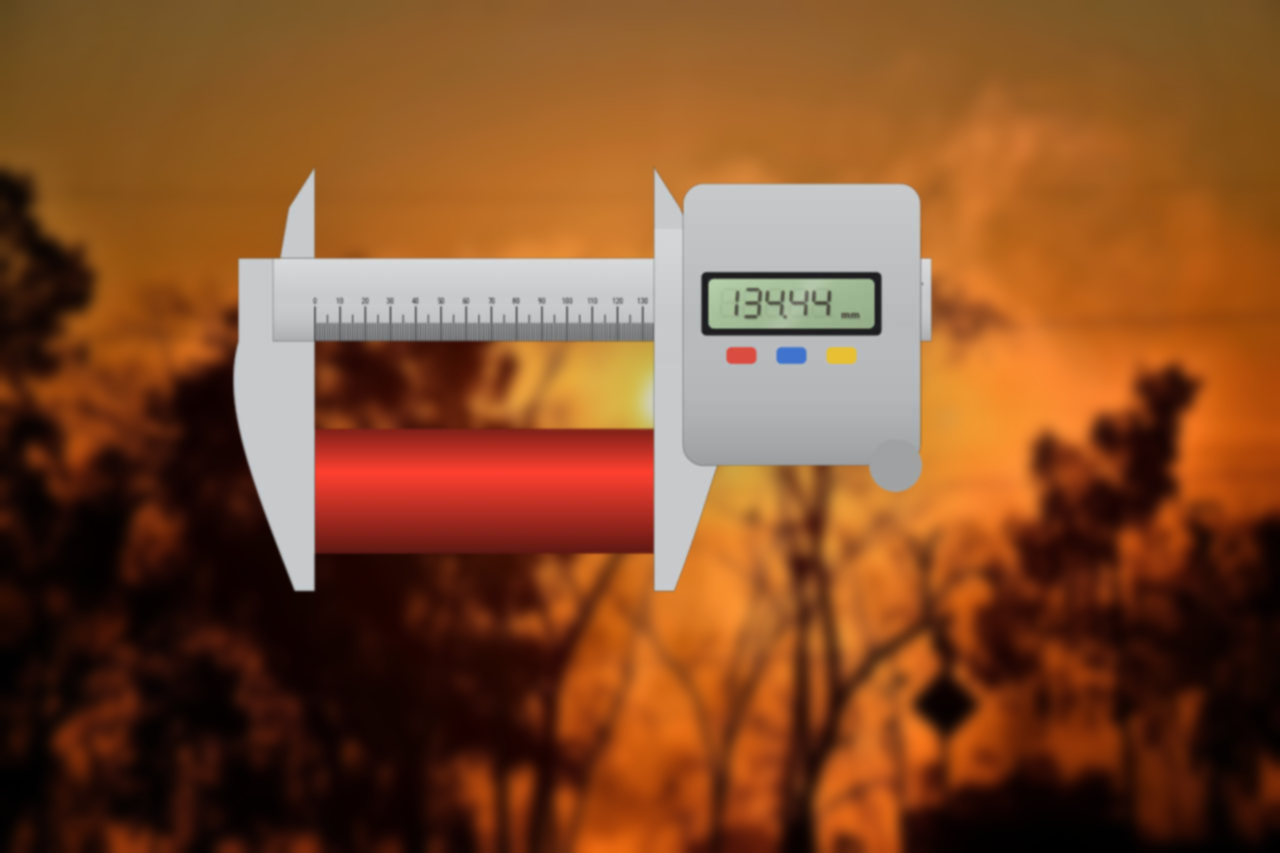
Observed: 134.44 mm
